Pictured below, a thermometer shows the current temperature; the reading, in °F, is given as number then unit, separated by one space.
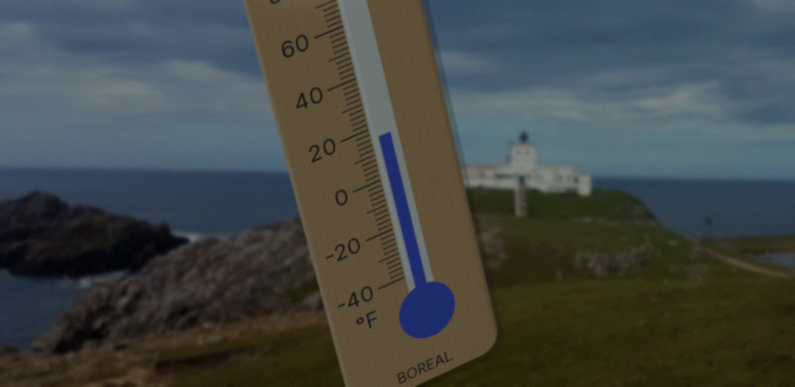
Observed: 16 °F
